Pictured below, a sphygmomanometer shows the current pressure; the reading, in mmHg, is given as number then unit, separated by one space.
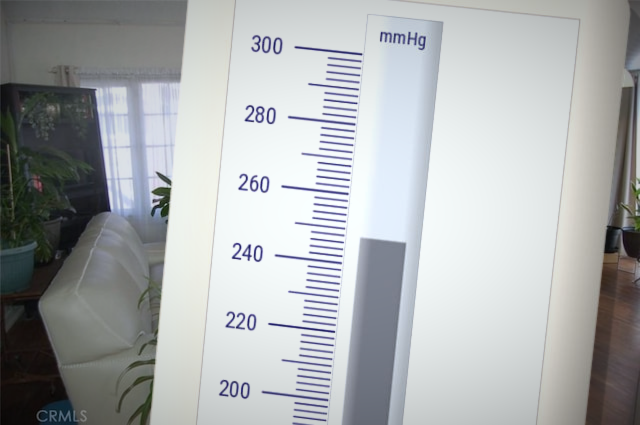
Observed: 248 mmHg
